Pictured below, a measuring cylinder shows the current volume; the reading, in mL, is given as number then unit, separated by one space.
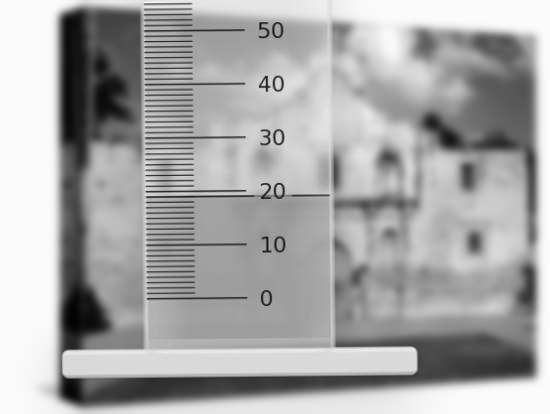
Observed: 19 mL
